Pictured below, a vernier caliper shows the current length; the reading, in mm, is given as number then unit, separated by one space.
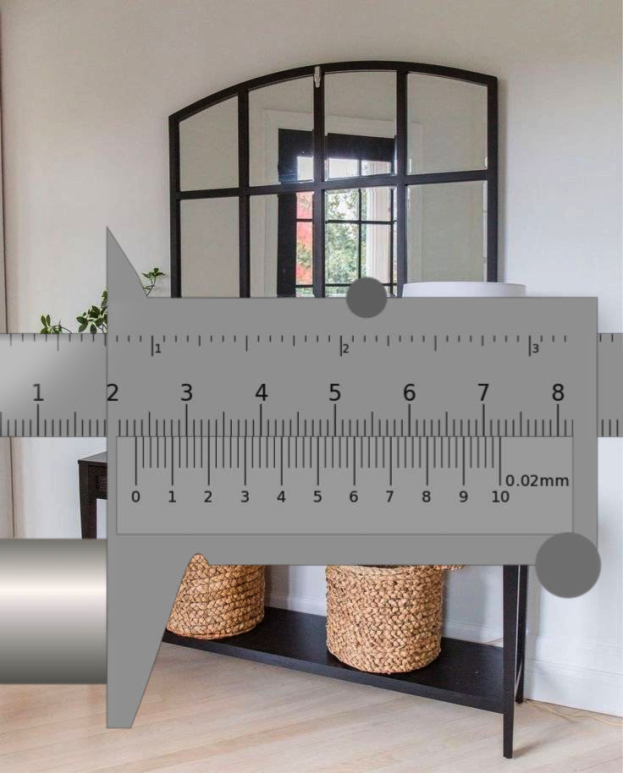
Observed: 23.2 mm
